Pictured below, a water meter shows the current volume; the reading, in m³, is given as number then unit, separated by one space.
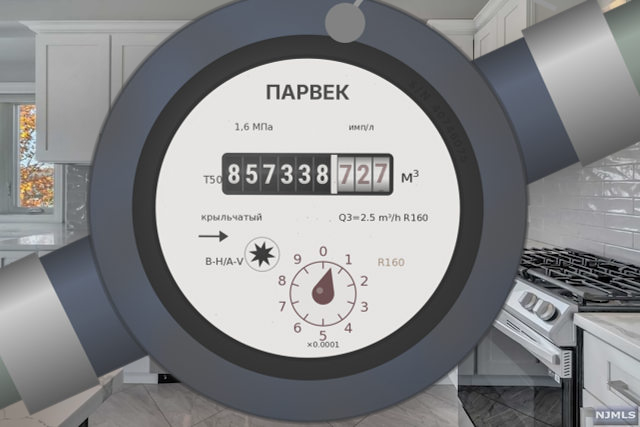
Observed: 857338.7270 m³
